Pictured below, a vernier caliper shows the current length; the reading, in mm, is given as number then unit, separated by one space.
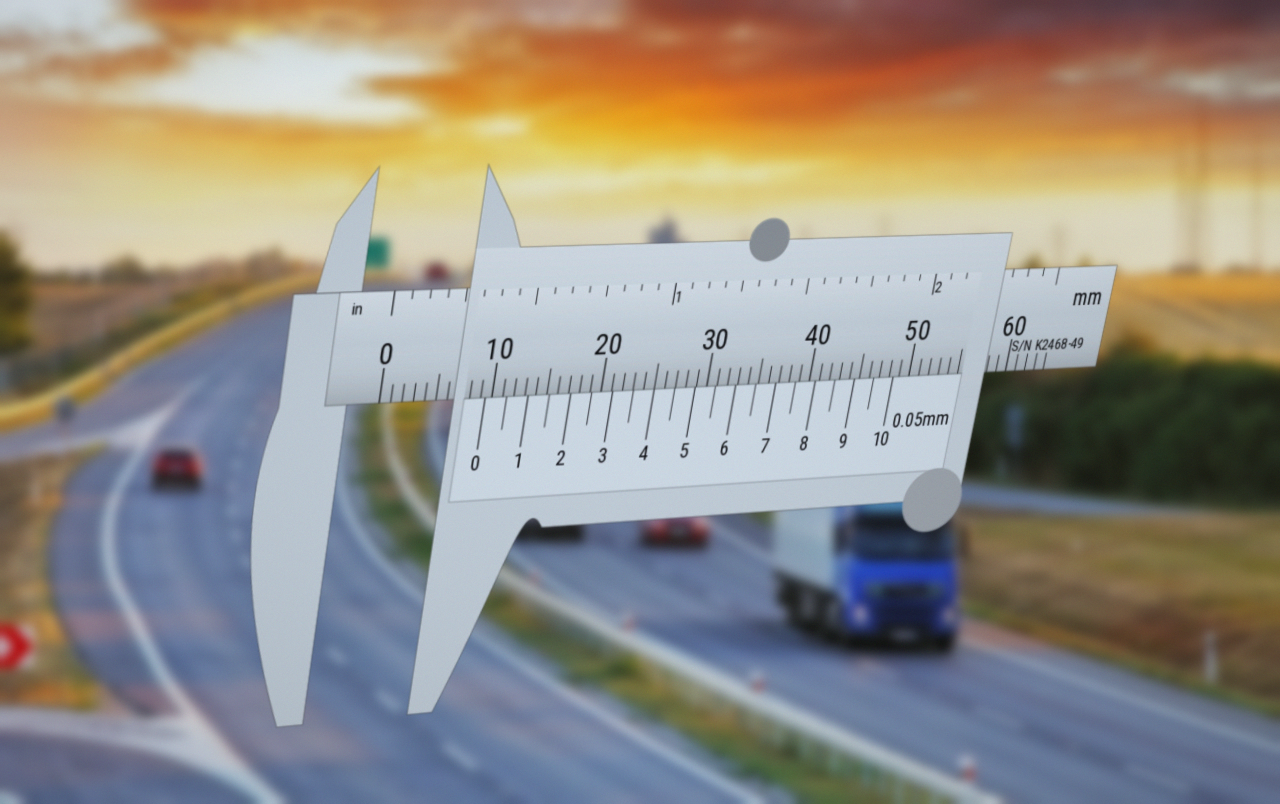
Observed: 9.4 mm
